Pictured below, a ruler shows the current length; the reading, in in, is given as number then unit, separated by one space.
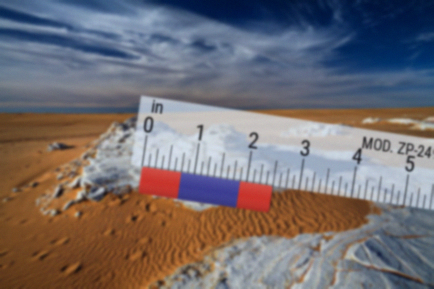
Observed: 2.5 in
